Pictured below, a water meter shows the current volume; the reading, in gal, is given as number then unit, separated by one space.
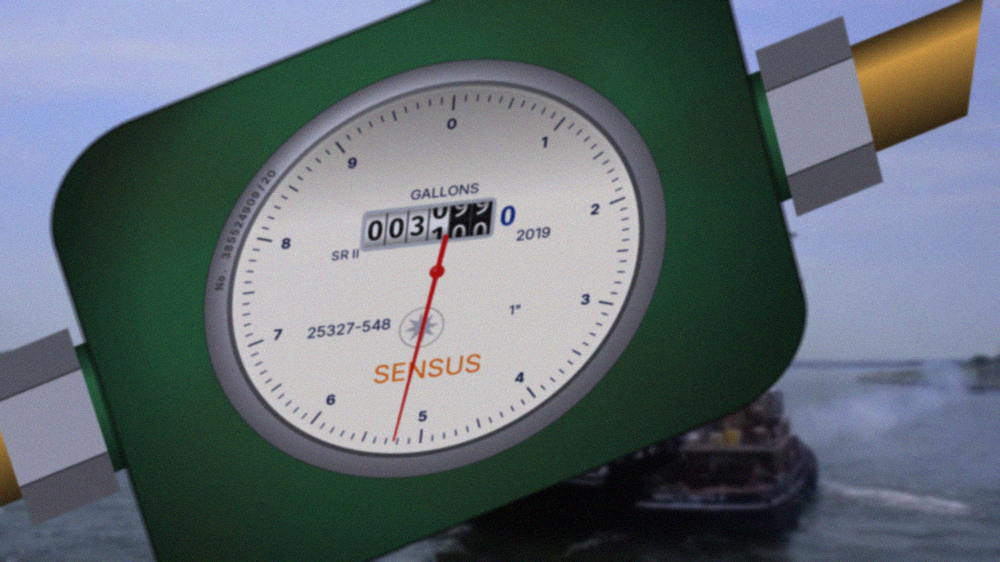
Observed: 30995.2 gal
